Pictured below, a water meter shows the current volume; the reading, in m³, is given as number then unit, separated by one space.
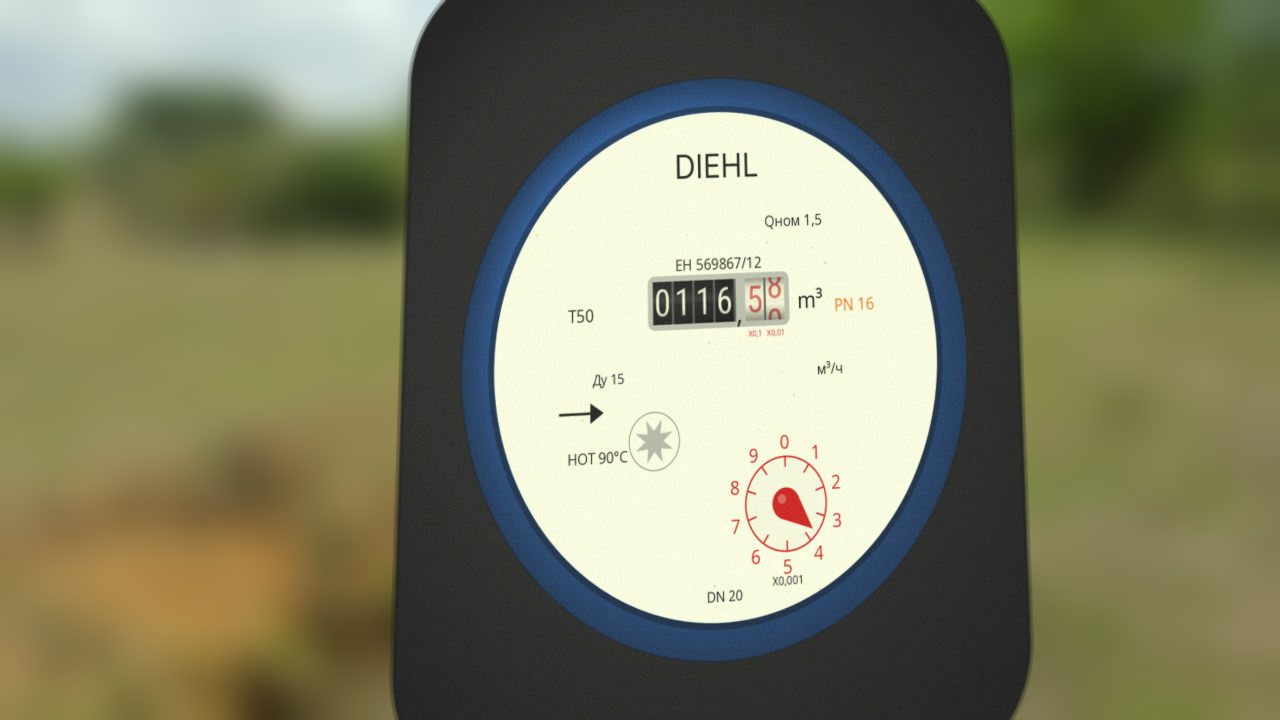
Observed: 116.583 m³
